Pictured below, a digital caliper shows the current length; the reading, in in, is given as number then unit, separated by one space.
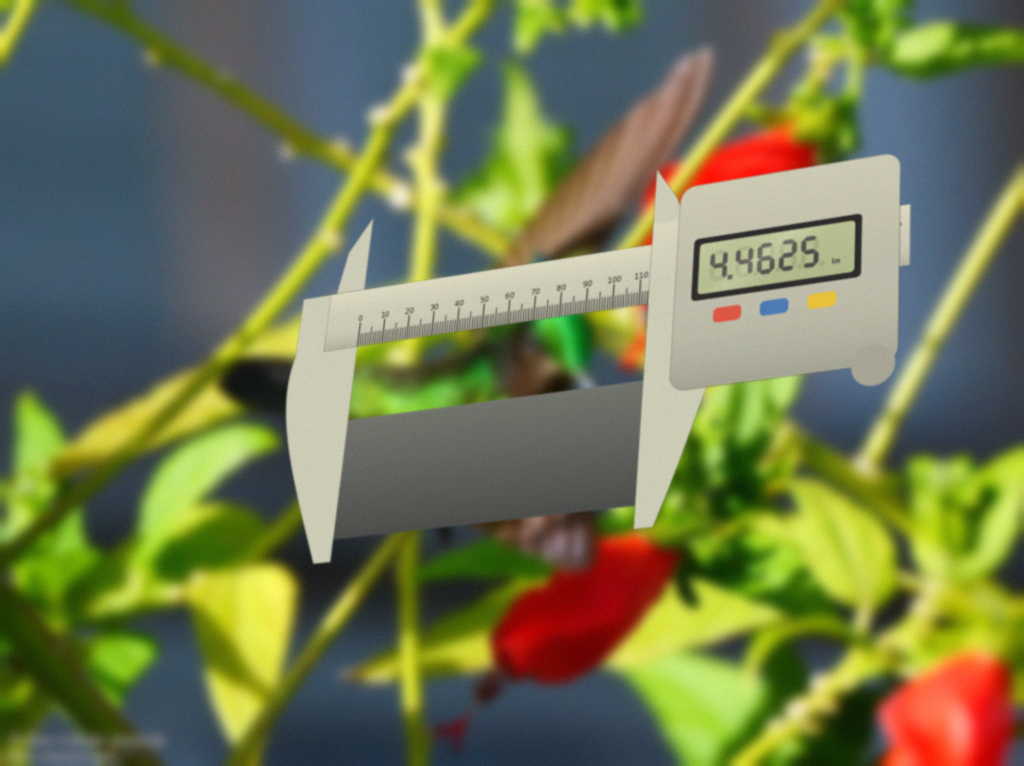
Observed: 4.4625 in
